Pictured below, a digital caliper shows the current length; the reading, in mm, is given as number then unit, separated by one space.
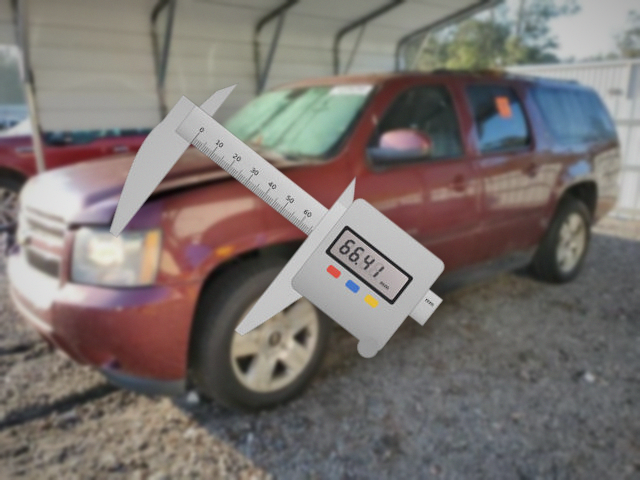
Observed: 66.41 mm
